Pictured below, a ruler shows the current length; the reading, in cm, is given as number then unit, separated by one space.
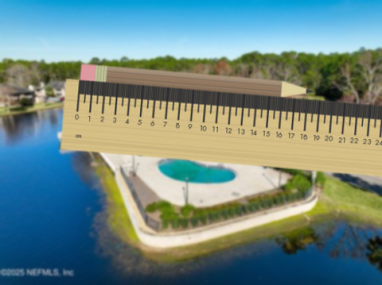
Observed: 18.5 cm
